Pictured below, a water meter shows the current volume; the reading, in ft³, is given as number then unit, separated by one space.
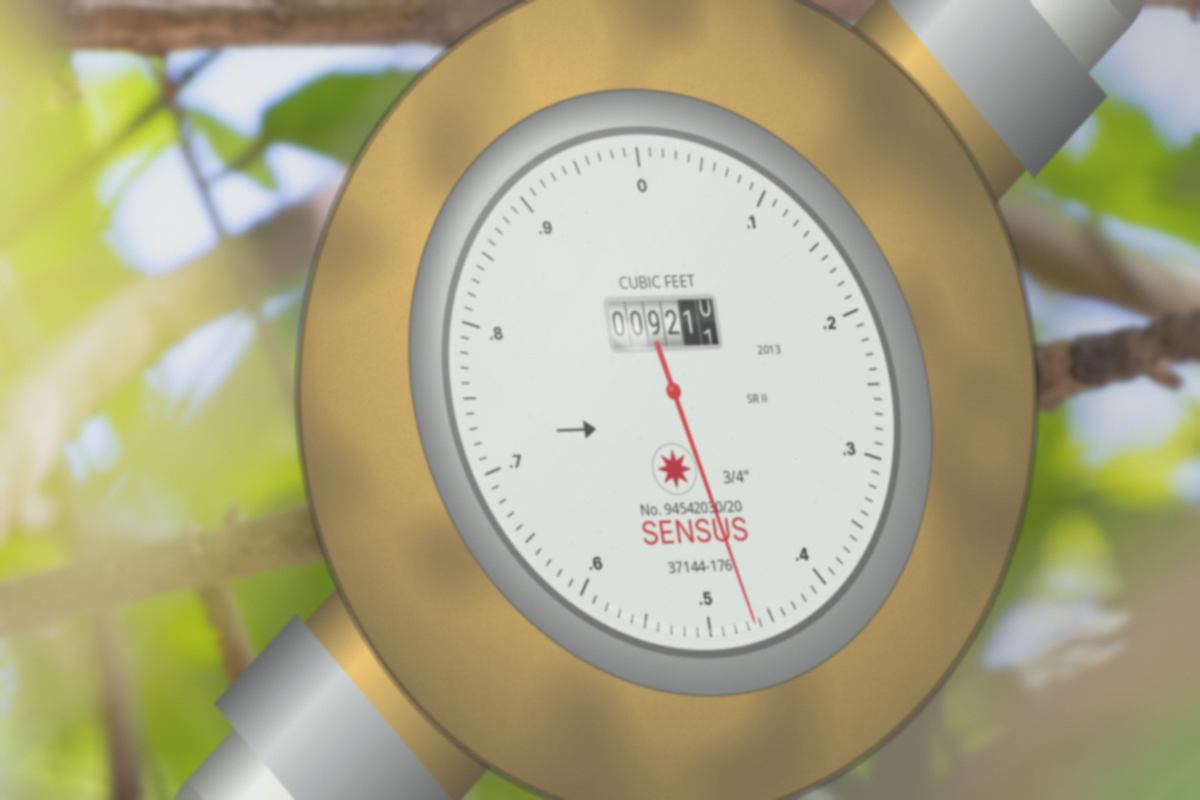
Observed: 9210.46 ft³
